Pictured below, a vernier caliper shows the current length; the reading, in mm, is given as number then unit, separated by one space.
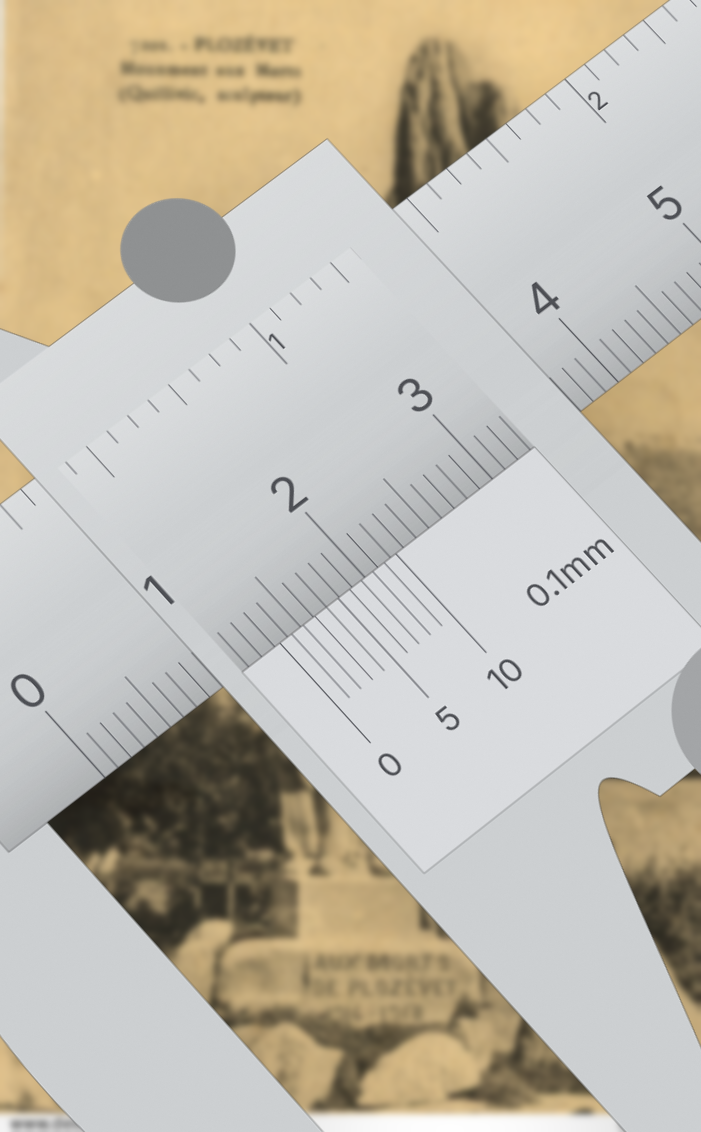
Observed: 13.4 mm
